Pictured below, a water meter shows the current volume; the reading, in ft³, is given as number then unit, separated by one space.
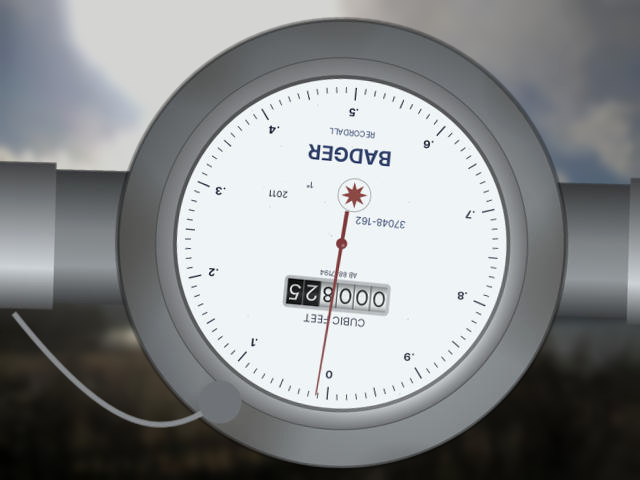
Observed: 825.01 ft³
